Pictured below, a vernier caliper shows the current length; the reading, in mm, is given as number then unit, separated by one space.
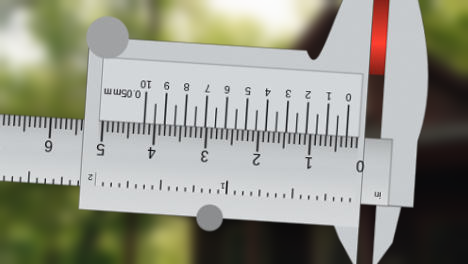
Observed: 3.0 mm
